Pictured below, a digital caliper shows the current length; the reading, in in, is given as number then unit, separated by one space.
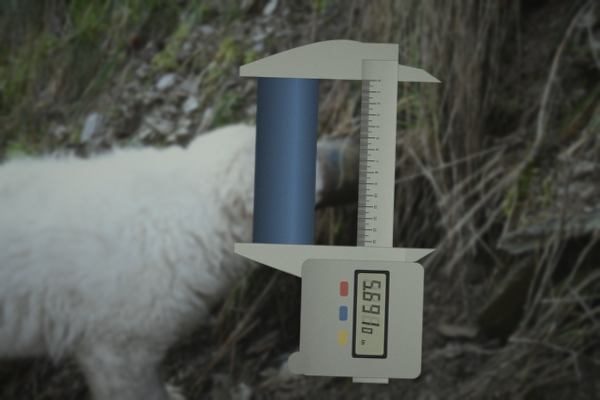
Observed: 5.6910 in
